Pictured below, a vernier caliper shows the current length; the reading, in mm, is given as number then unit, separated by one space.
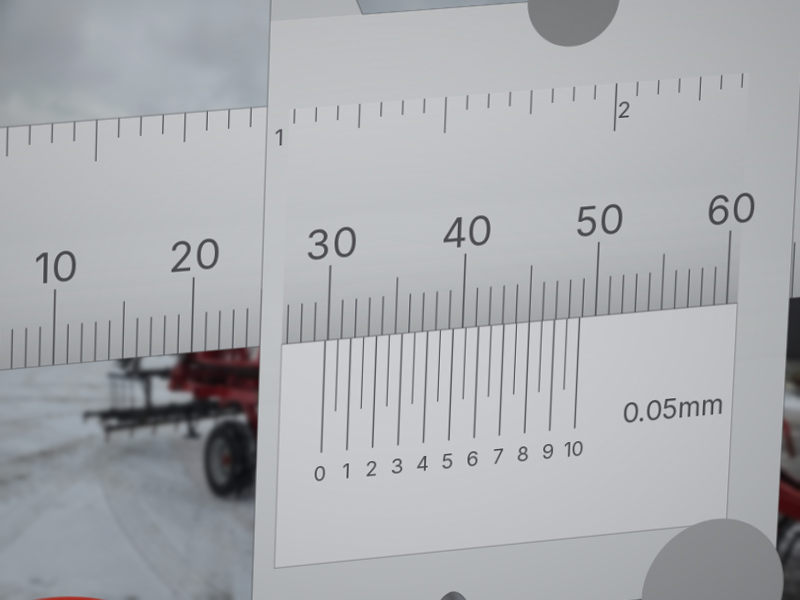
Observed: 29.8 mm
